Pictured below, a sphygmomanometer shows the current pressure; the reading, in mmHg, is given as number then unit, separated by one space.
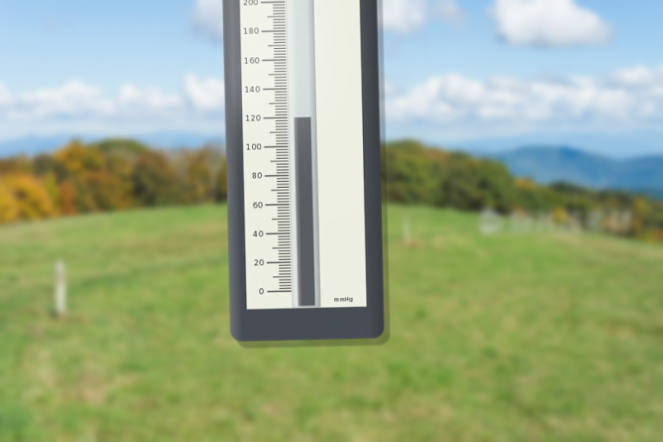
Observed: 120 mmHg
